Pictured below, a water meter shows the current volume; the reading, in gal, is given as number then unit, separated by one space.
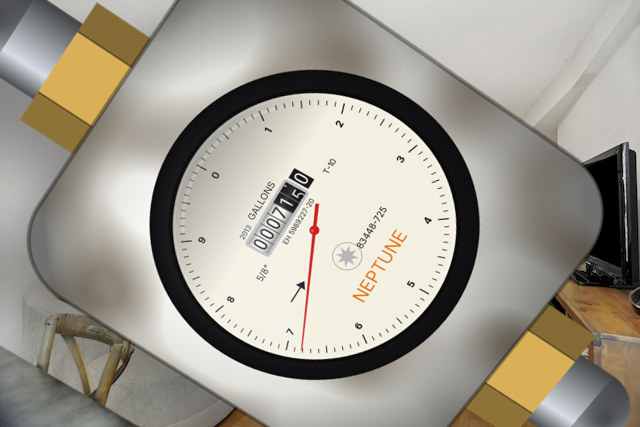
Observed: 7146.8 gal
